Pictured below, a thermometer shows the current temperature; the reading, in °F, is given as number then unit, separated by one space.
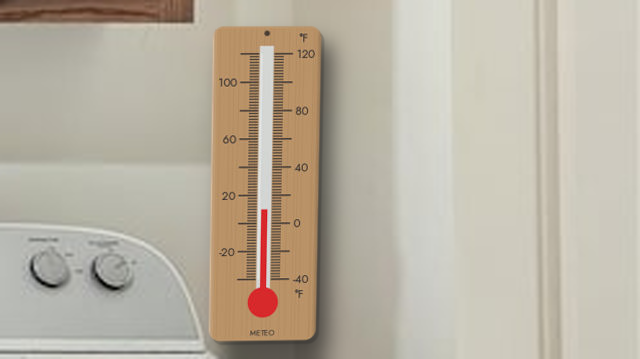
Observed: 10 °F
